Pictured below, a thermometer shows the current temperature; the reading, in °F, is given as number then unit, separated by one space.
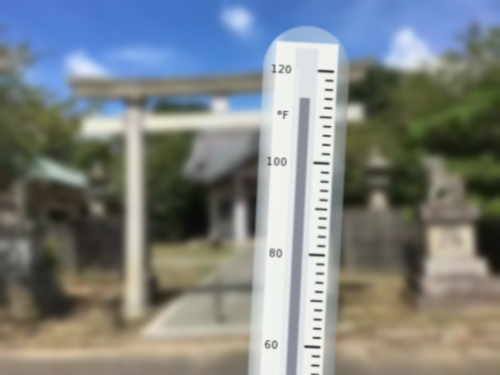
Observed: 114 °F
